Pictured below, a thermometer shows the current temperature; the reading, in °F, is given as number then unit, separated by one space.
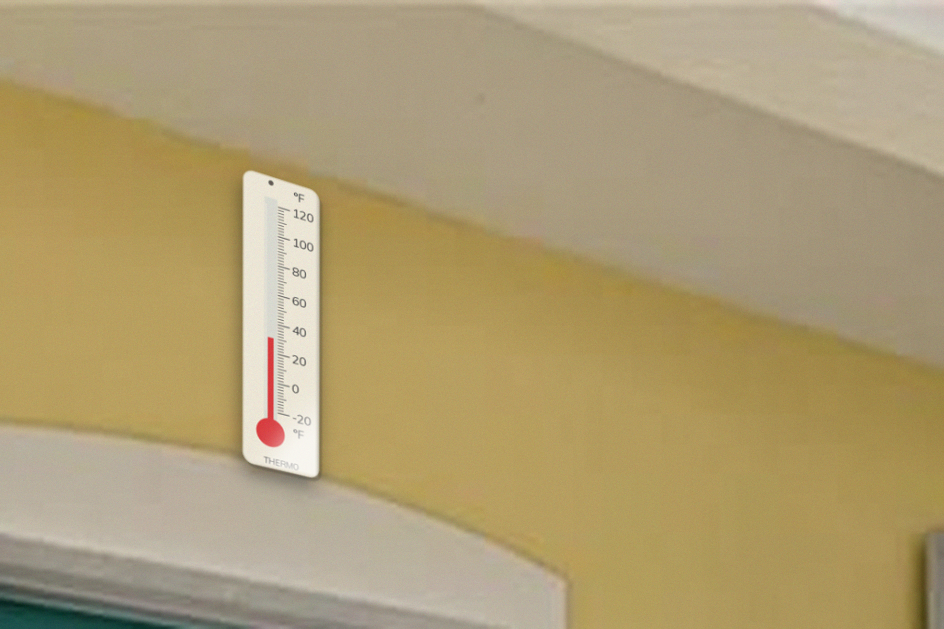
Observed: 30 °F
